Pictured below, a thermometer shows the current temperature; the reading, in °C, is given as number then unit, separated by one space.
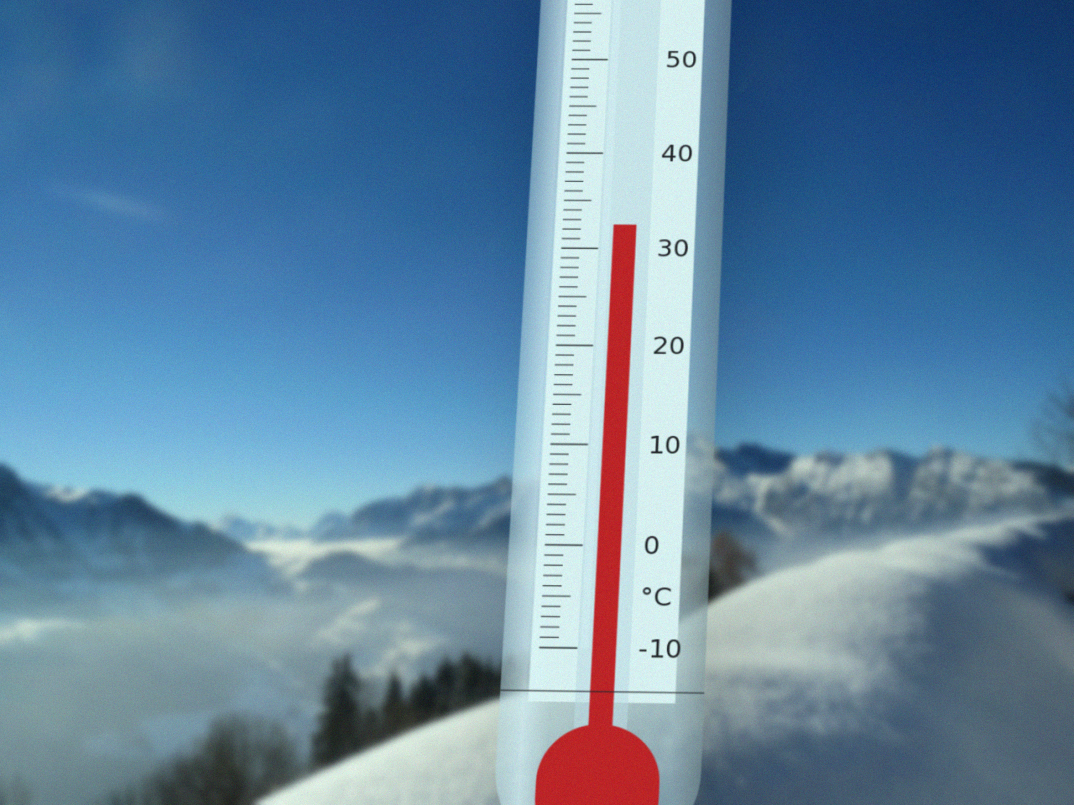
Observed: 32.5 °C
